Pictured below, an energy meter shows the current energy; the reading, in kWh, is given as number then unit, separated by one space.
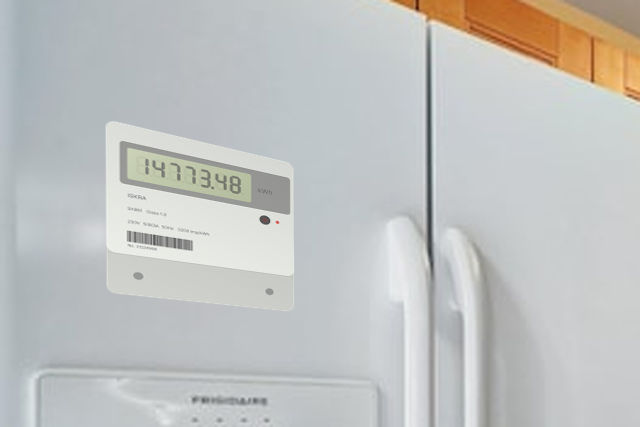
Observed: 14773.48 kWh
